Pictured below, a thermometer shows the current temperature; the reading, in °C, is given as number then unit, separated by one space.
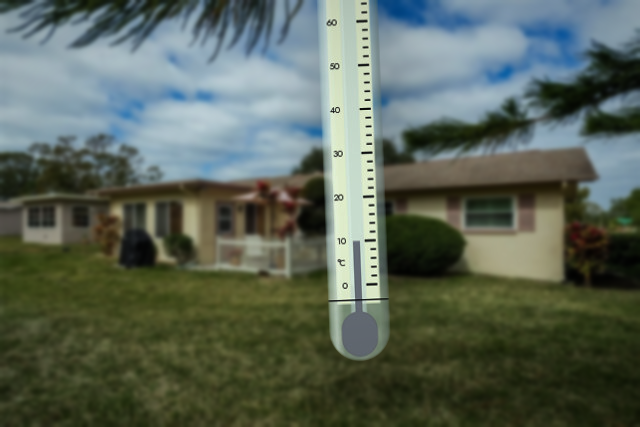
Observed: 10 °C
